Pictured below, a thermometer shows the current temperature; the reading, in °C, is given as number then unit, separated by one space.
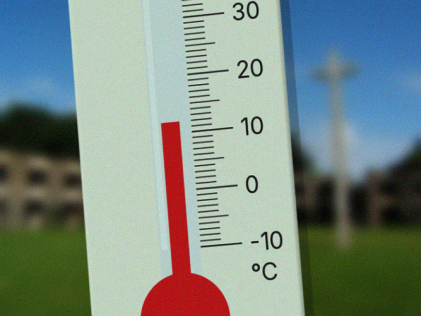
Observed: 12 °C
